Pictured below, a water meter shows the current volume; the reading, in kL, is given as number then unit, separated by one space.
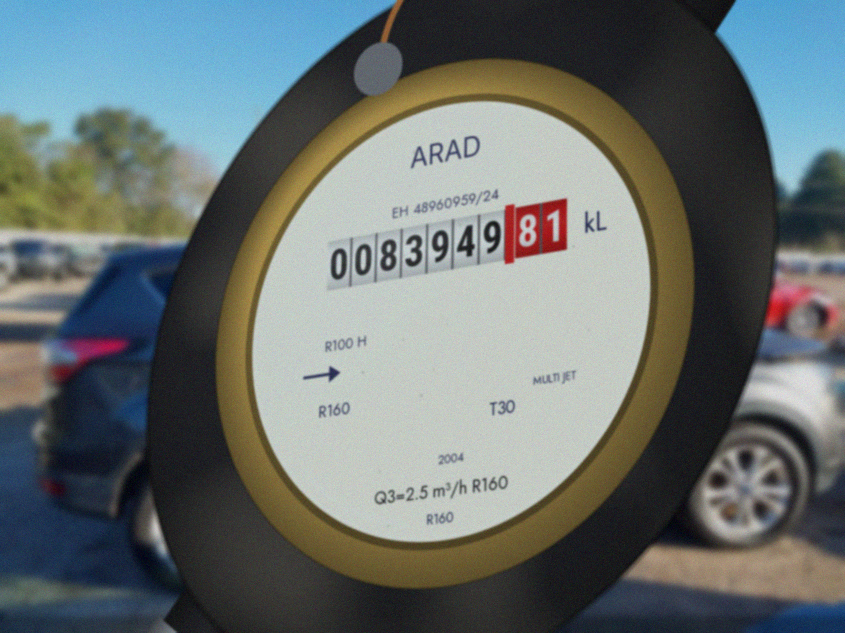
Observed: 83949.81 kL
